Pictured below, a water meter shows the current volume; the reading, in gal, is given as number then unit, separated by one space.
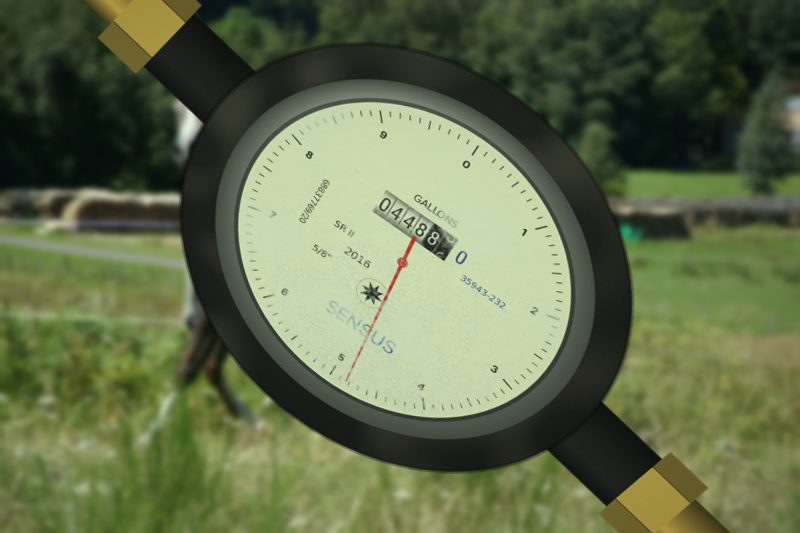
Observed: 448854.8 gal
